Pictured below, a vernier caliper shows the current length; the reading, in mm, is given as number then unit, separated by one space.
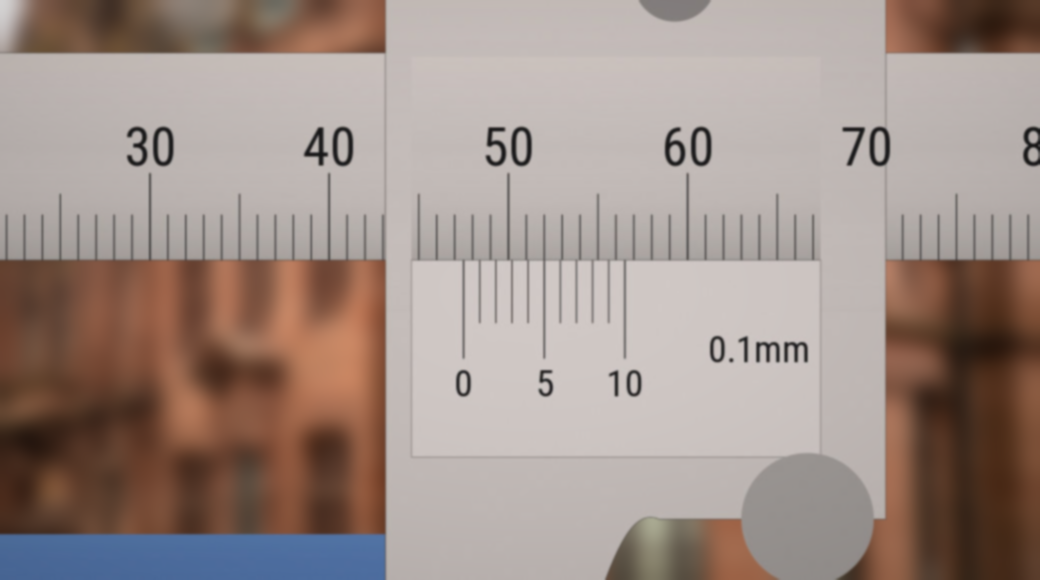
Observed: 47.5 mm
